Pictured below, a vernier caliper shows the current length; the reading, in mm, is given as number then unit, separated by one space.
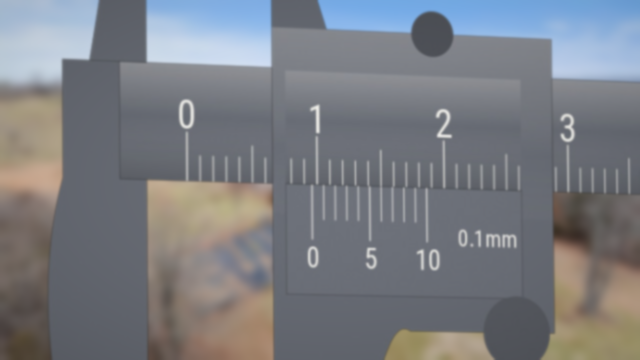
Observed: 9.6 mm
